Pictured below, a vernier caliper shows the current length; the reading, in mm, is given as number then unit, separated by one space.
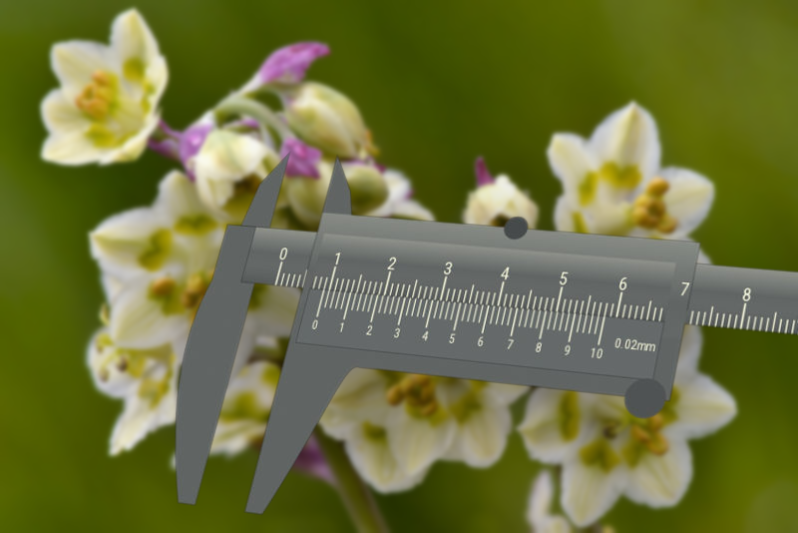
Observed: 9.0 mm
